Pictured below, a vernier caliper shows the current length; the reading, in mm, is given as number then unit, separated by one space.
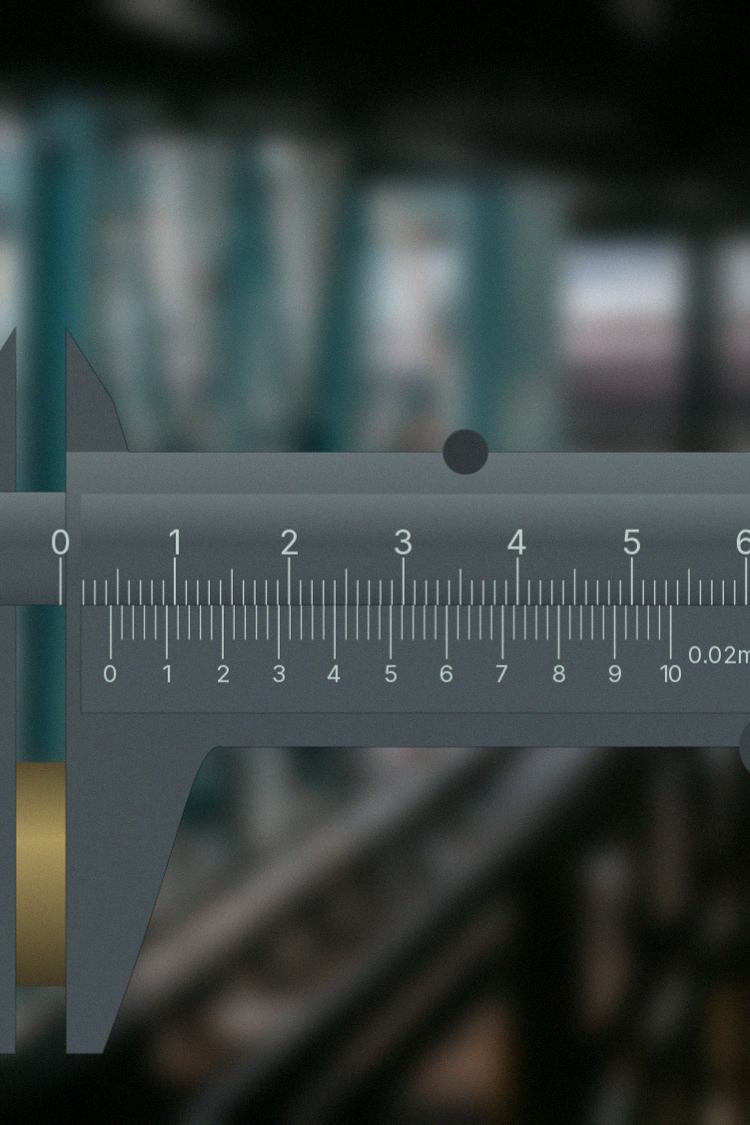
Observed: 4.4 mm
